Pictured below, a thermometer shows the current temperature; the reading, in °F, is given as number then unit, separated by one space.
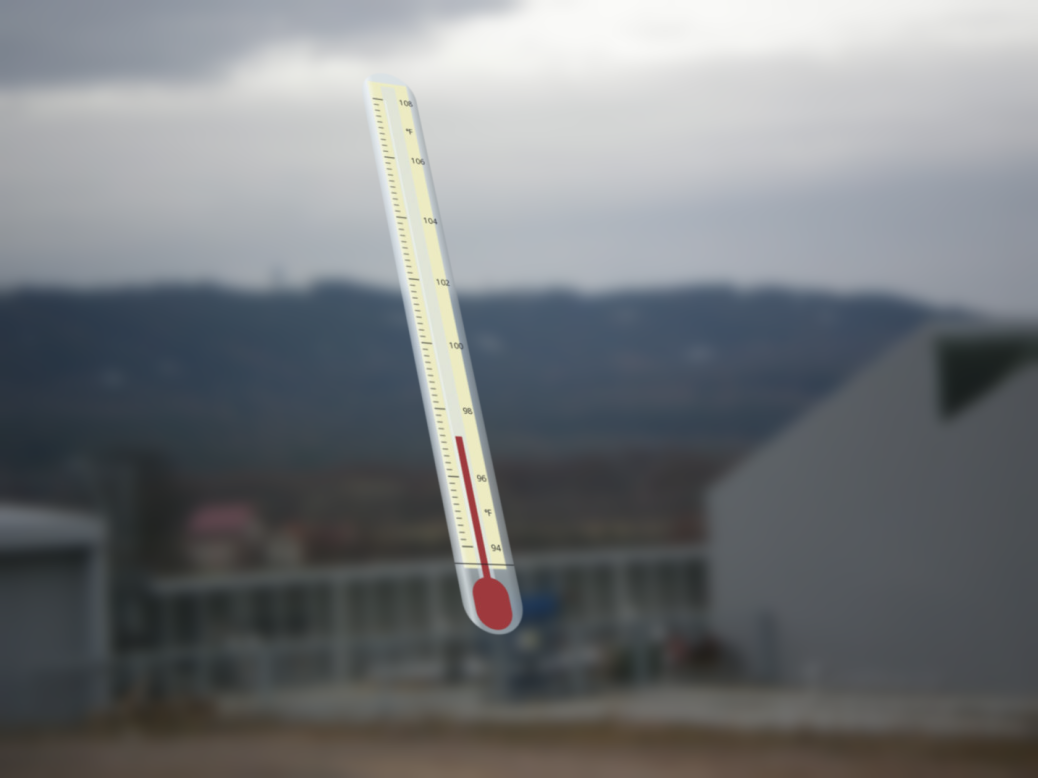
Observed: 97.2 °F
